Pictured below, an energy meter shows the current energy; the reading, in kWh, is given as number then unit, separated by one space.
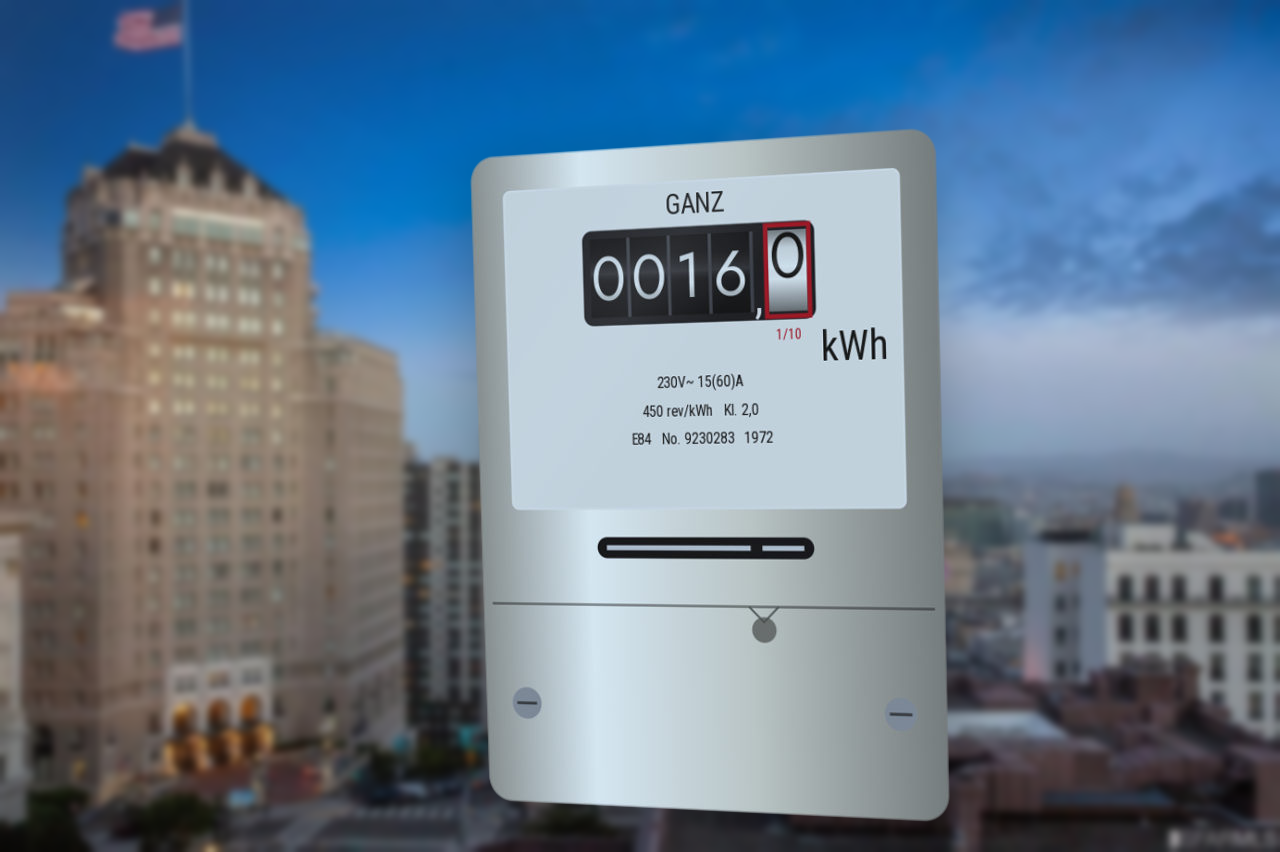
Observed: 16.0 kWh
